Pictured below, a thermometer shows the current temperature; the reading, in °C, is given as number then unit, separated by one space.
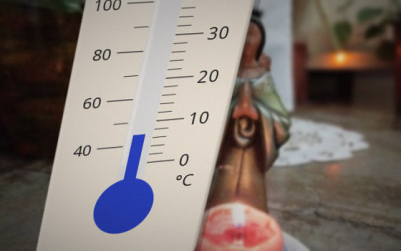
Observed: 7 °C
